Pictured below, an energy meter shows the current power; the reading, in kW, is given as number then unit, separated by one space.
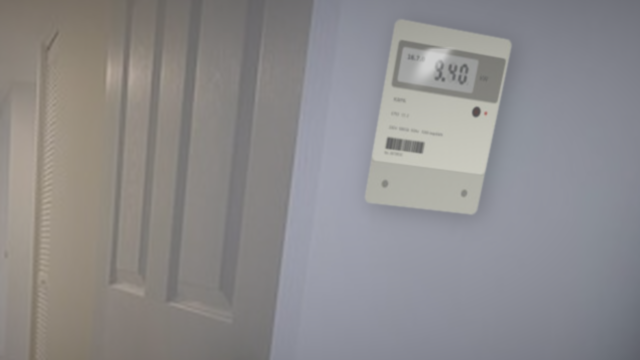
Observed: 9.40 kW
